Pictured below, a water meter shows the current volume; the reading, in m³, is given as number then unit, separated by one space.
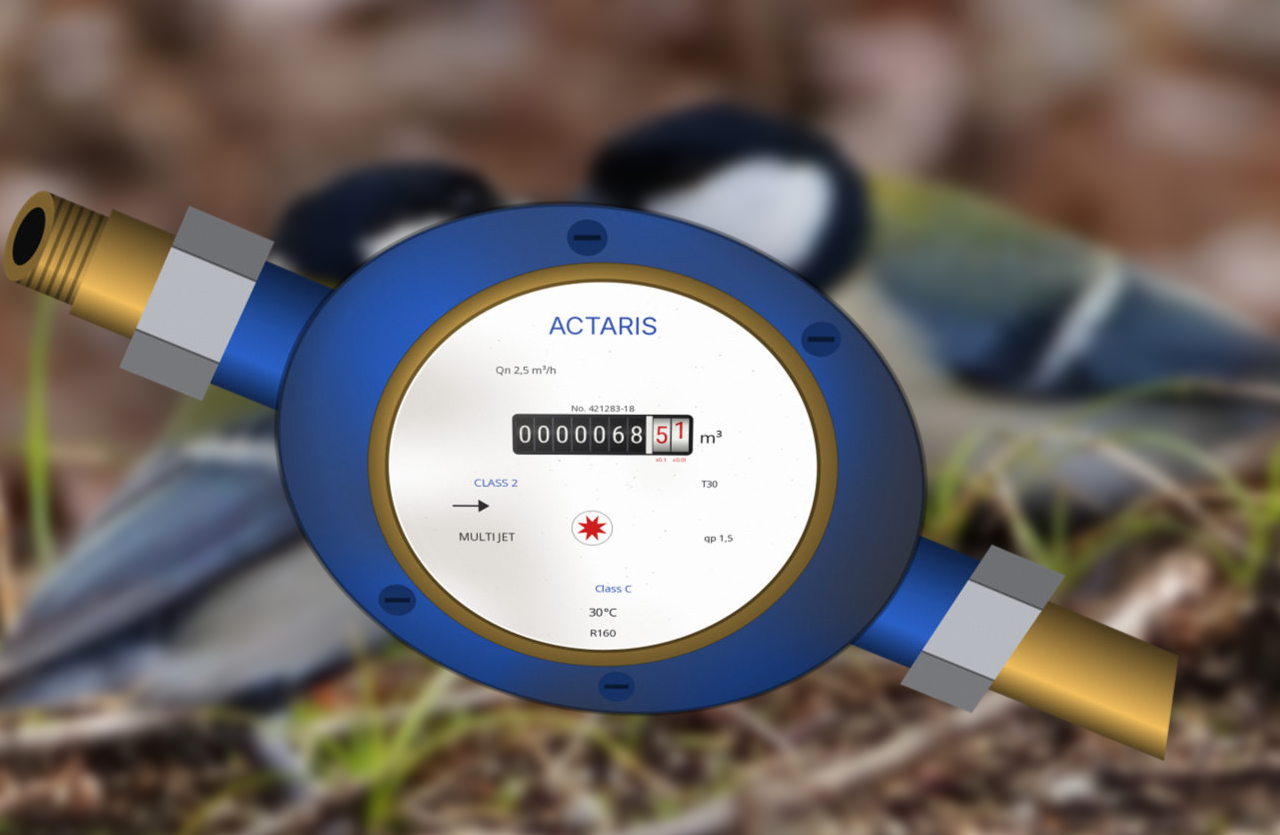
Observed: 68.51 m³
